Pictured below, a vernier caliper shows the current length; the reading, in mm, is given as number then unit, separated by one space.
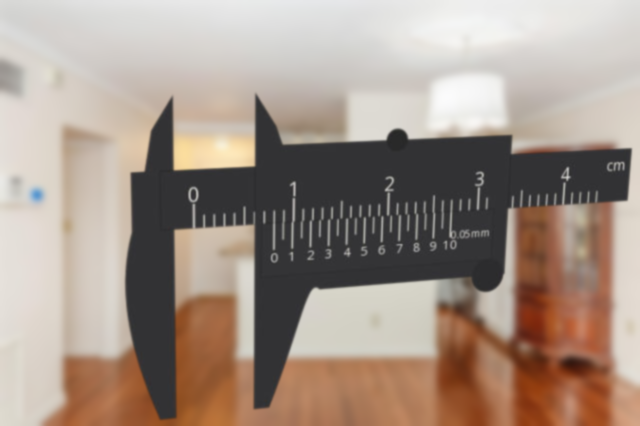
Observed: 8.0 mm
